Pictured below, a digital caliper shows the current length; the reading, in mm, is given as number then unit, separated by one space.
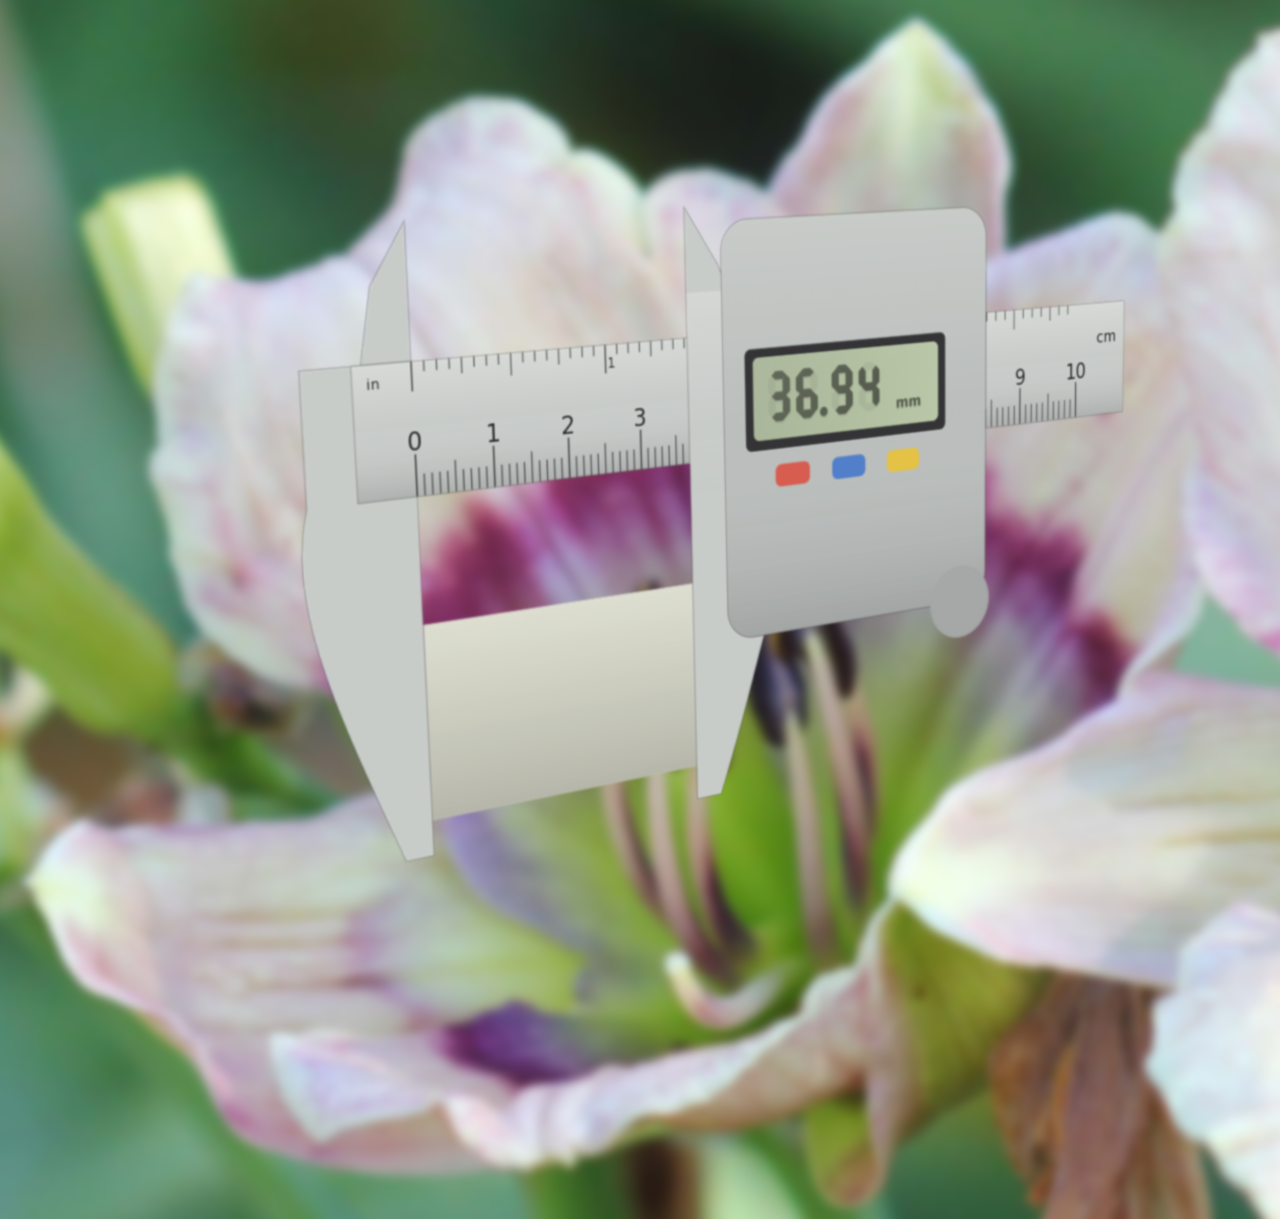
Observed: 36.94 mm
